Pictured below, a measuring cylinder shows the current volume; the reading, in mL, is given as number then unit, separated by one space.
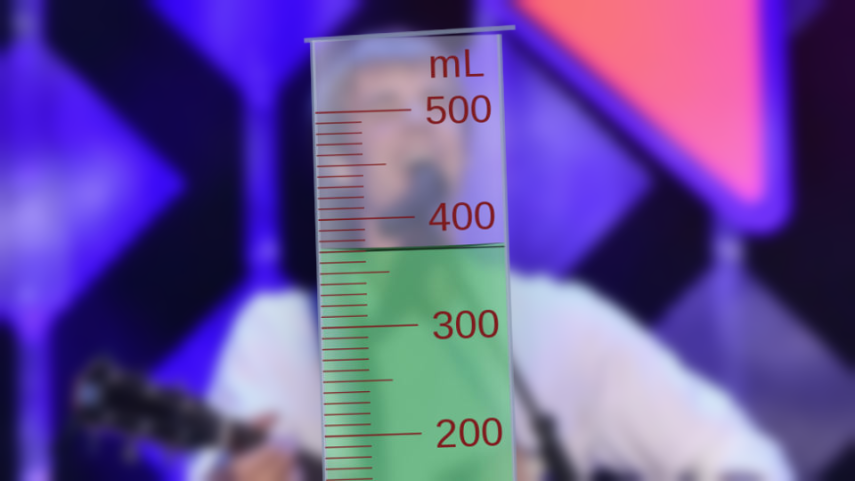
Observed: 370 mL
